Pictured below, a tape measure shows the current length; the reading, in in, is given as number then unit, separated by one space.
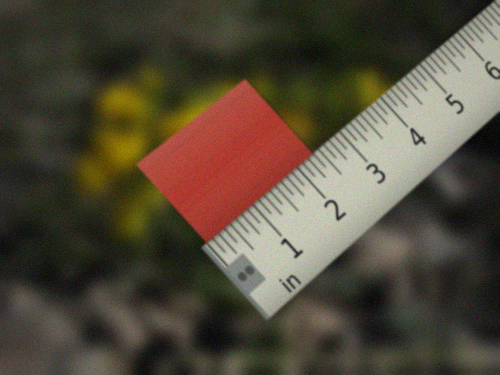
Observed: 2.375 in
